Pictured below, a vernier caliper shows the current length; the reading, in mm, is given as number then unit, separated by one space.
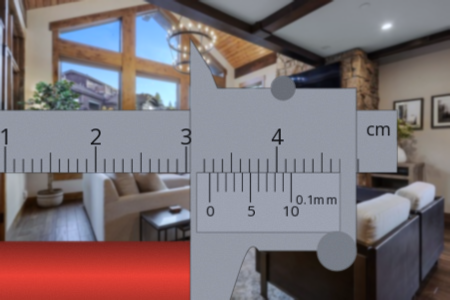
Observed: 32.6 mm
